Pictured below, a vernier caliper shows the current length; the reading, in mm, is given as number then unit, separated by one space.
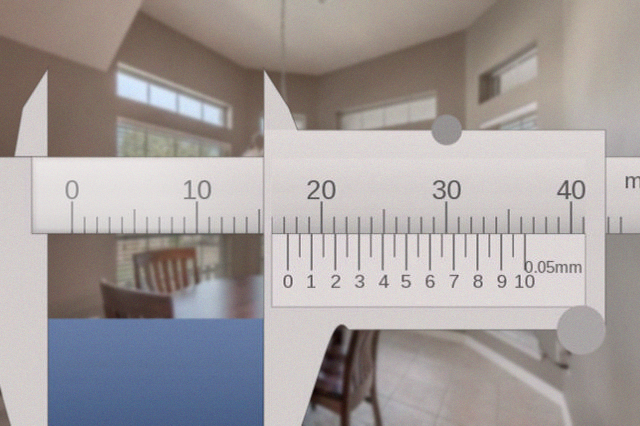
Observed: 17.3 mm
